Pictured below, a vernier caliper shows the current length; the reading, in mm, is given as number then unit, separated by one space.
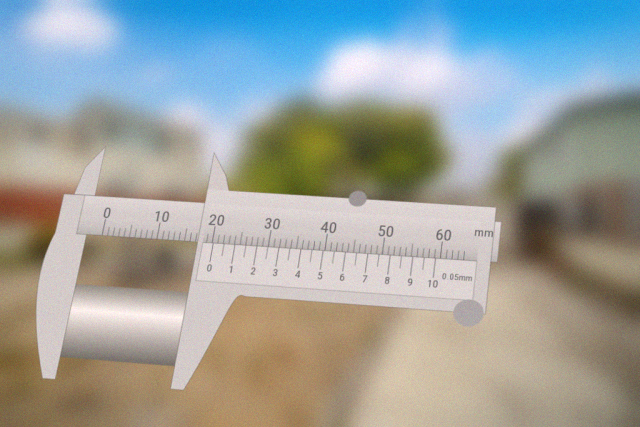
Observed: 20.2 mm
